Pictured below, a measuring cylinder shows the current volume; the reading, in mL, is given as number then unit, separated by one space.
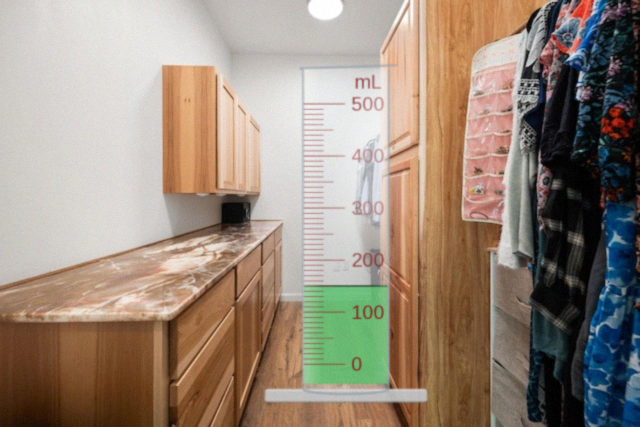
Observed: 150 mL
